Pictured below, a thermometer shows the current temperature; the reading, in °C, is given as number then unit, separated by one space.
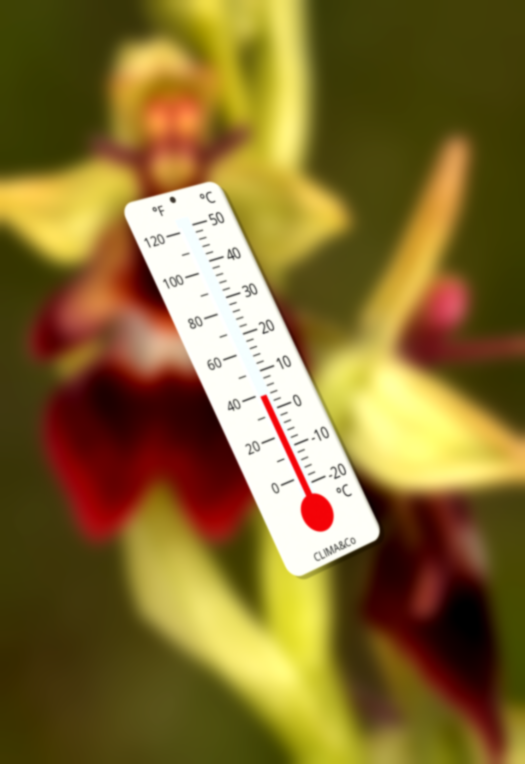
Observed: 4 °C
